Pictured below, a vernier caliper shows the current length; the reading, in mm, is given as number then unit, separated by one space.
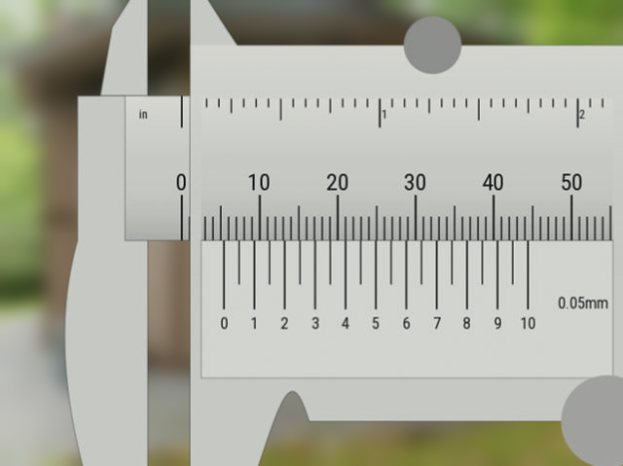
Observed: 5.4 mm
